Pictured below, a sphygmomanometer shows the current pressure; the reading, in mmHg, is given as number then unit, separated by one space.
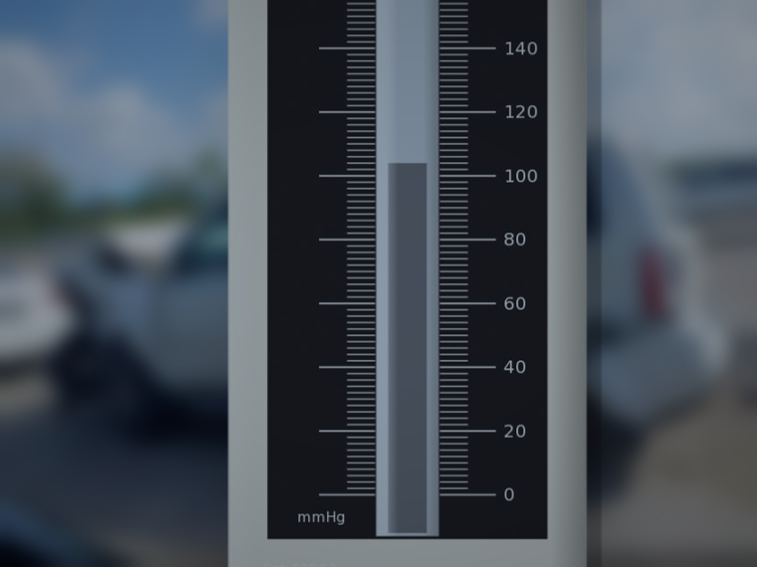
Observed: 104 mmHg
